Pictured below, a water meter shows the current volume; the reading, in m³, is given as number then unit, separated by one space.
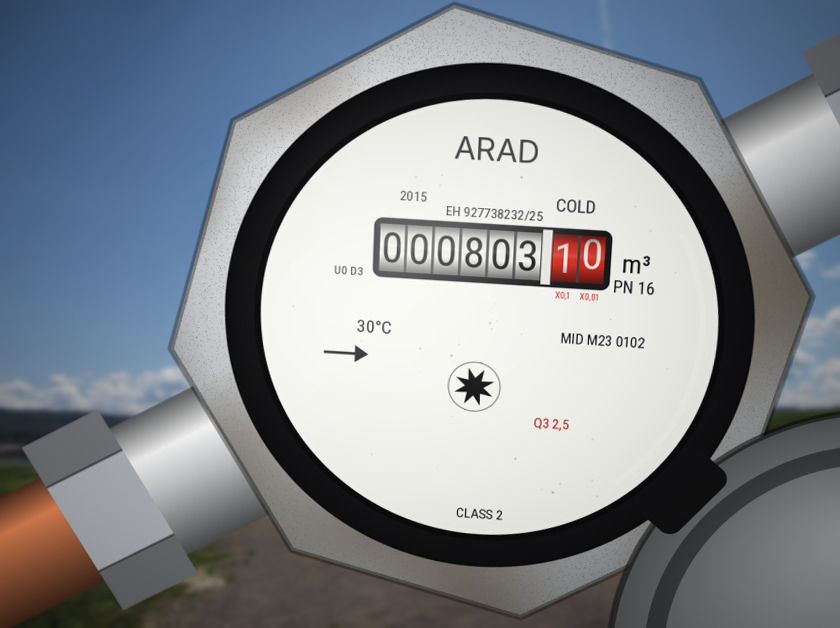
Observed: 803.10 m³
